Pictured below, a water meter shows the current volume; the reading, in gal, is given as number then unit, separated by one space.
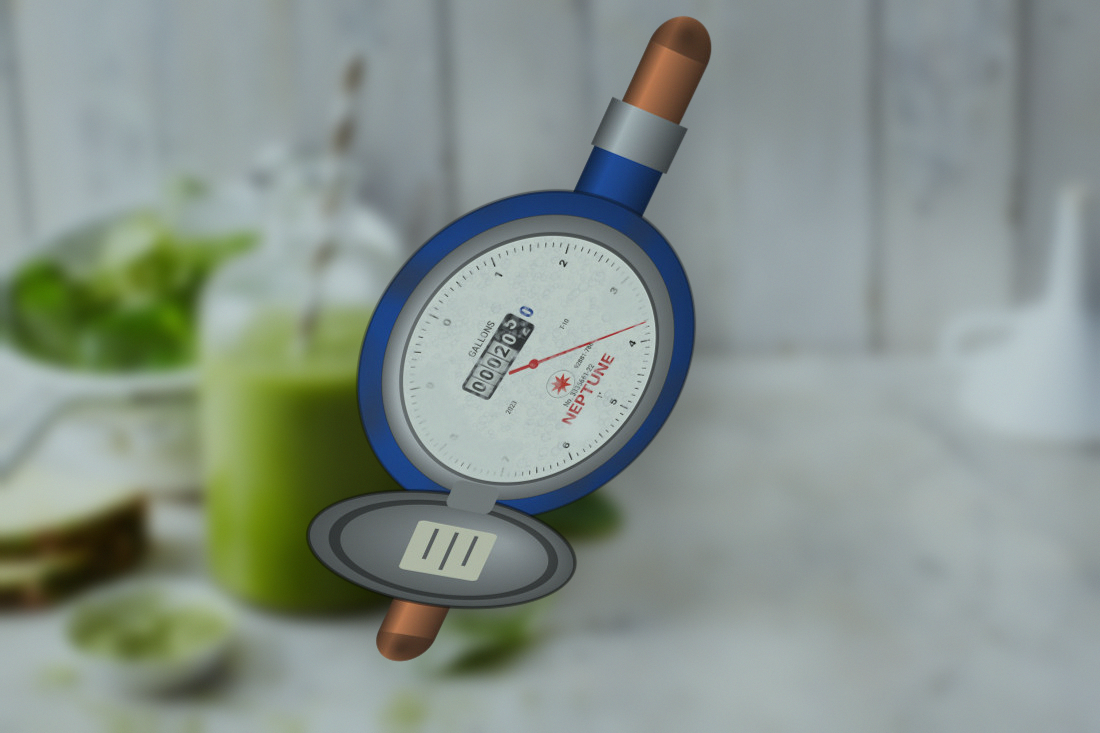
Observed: 2053.7 gal
